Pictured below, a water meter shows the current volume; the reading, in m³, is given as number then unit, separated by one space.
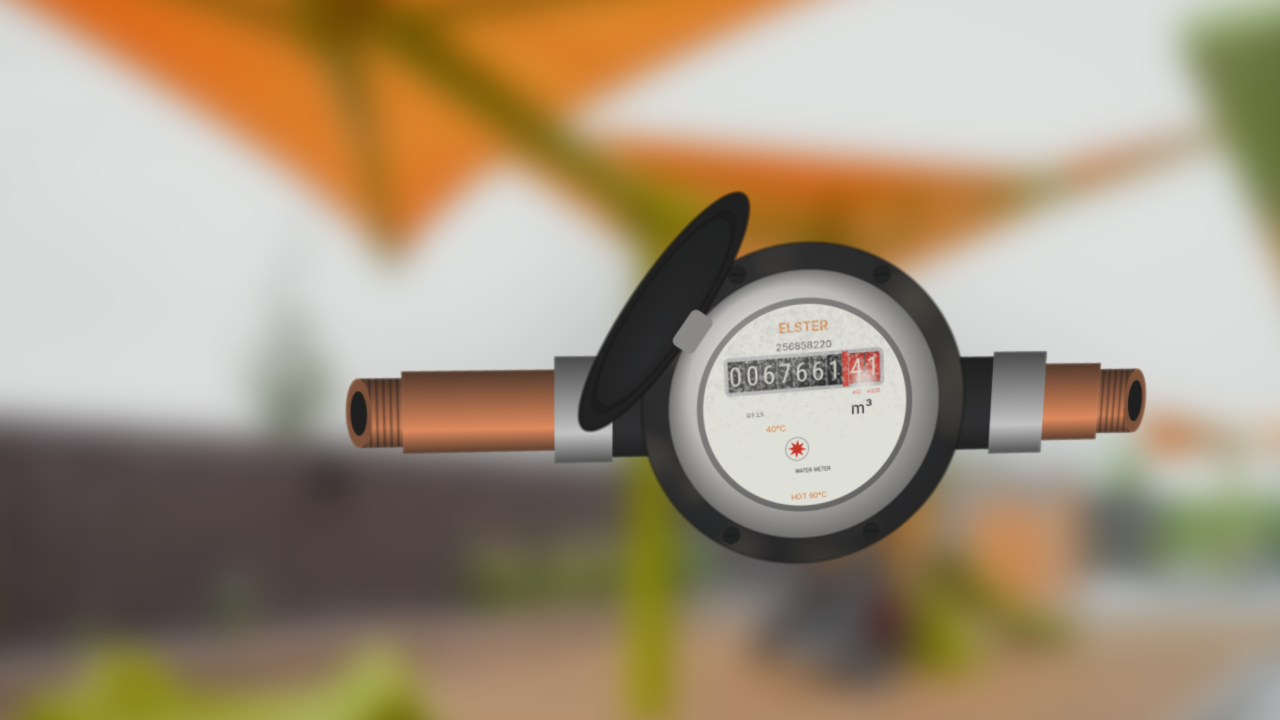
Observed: 67661.41 m³
